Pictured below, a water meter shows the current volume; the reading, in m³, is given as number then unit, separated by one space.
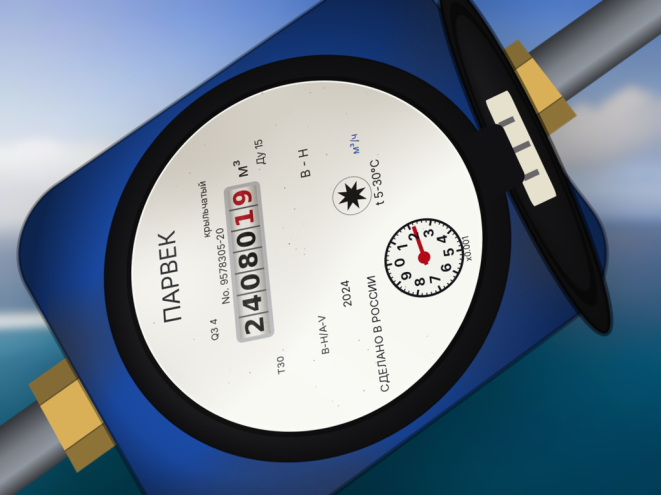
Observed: 24080.192 m³
